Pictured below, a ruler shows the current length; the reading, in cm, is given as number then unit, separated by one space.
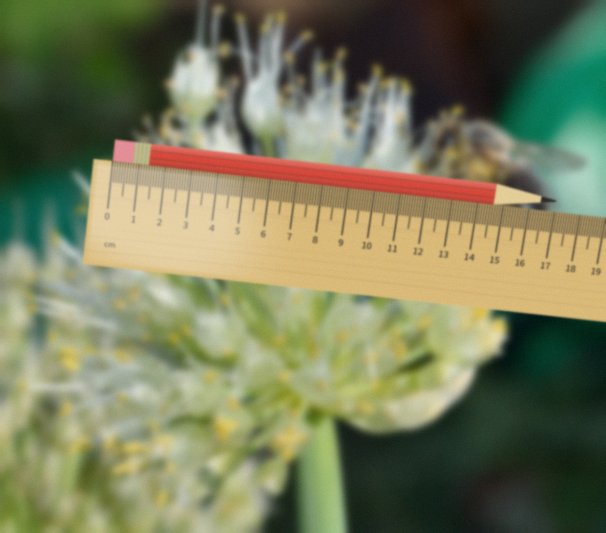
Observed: 17 cm
